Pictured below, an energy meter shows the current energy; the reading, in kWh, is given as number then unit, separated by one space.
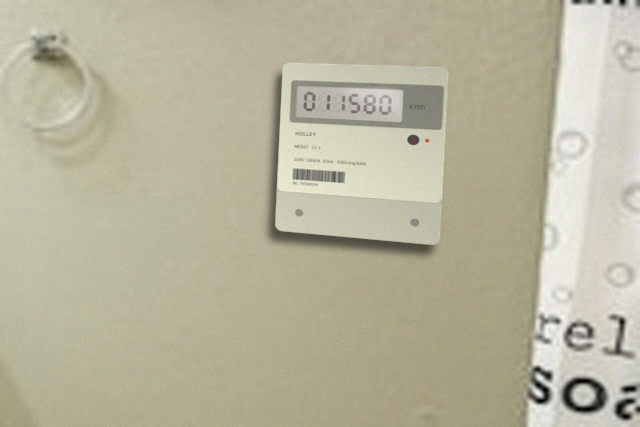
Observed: 11580 kWh
